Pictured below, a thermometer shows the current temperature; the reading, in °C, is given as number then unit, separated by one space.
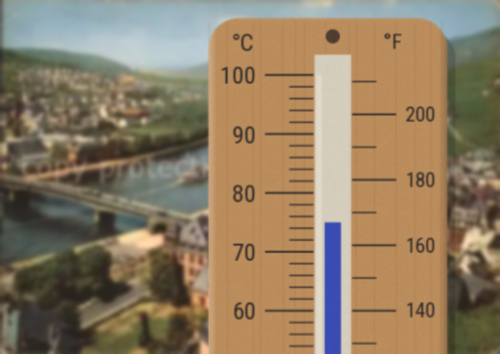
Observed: 75 °C
